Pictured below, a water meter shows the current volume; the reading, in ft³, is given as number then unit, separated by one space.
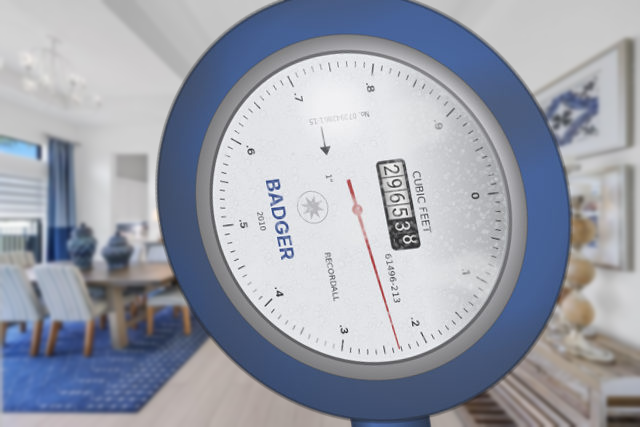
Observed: 296538.23 ft³
